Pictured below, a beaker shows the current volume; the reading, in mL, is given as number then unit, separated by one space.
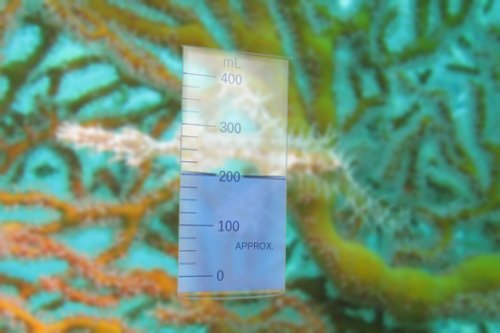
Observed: 200 mL
